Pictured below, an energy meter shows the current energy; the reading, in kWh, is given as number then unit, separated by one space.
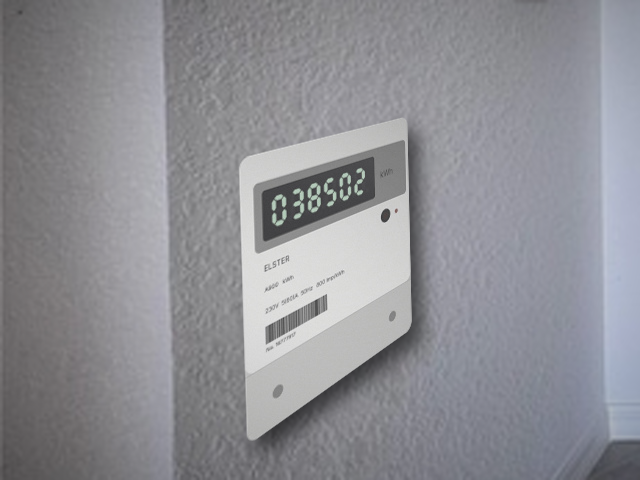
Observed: 38502 kWh
